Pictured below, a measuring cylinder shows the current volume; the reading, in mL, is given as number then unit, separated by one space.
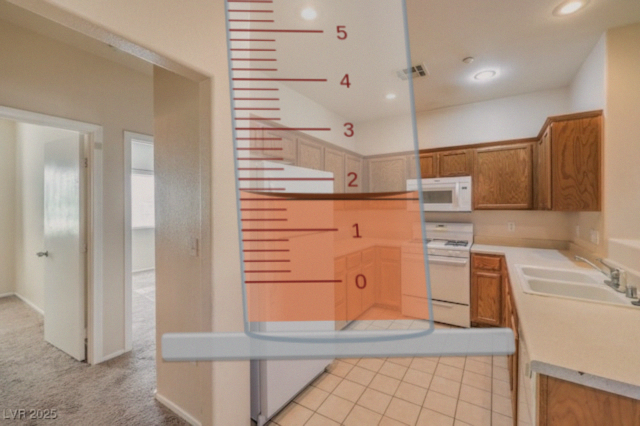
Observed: 1.6 mL
